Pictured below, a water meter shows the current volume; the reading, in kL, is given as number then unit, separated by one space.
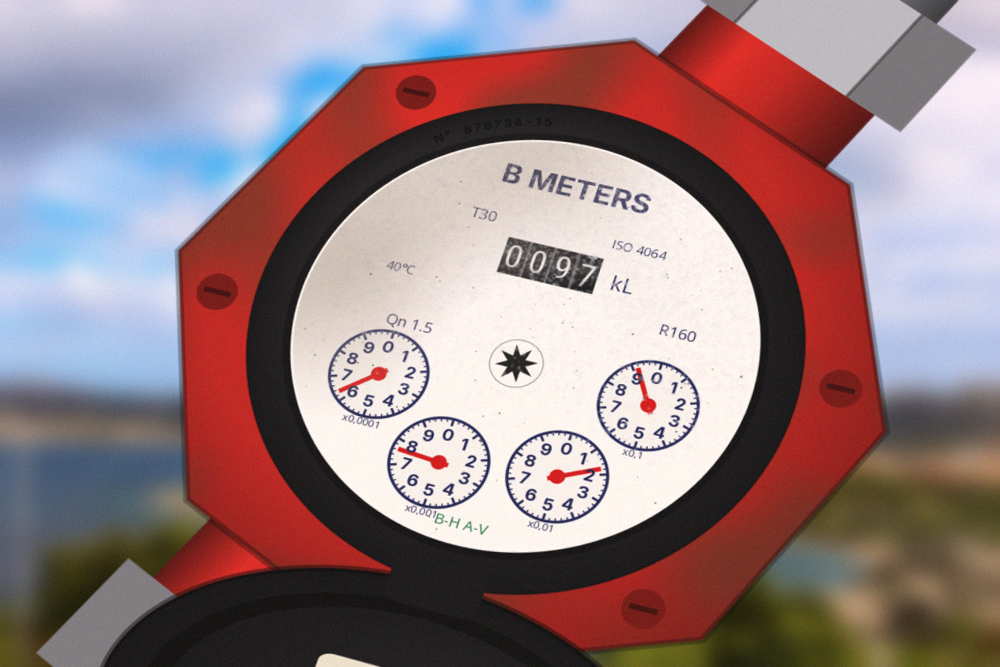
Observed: 96.9176 kL
